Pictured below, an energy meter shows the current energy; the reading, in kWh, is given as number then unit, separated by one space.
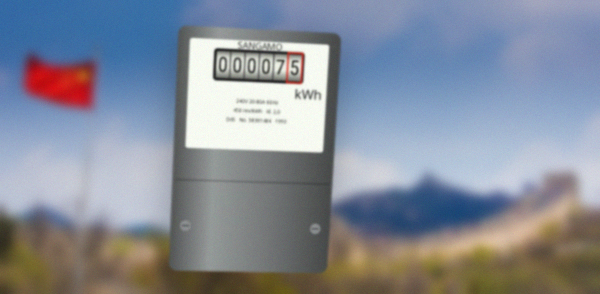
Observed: 7.5 kWh
